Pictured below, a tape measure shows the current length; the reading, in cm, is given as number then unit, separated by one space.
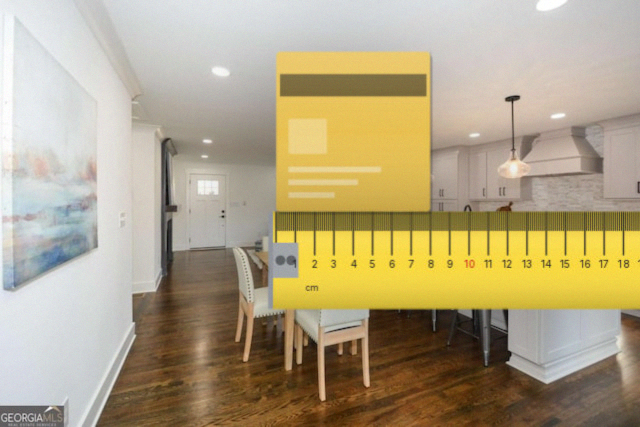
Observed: 8 cm
